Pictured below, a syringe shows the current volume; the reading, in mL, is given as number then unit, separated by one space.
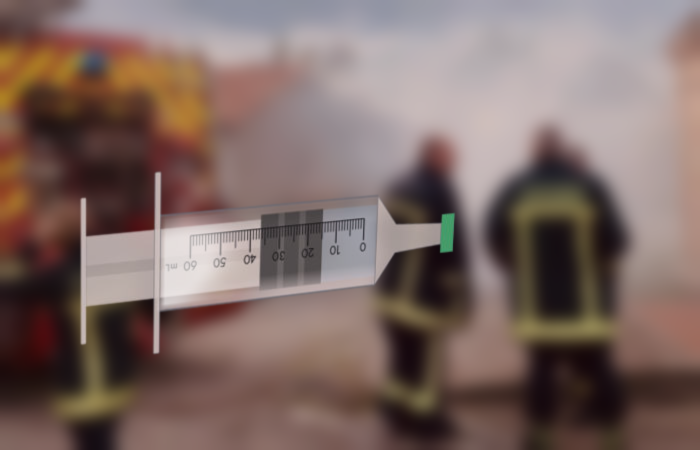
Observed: 15 mL
